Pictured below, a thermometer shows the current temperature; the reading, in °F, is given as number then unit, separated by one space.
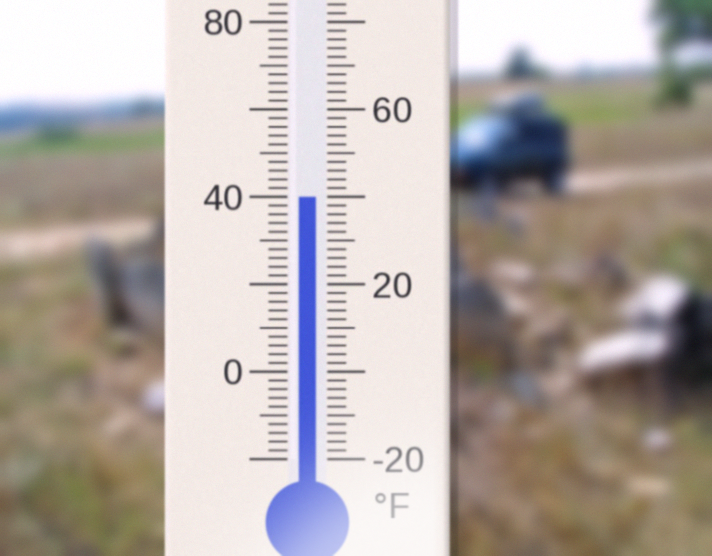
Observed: 40 °F
